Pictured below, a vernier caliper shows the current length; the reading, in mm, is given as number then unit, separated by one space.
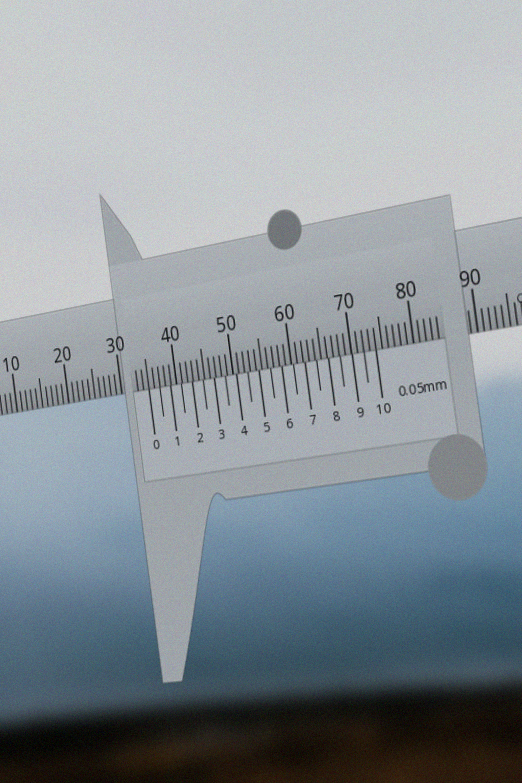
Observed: 35.0 mm
